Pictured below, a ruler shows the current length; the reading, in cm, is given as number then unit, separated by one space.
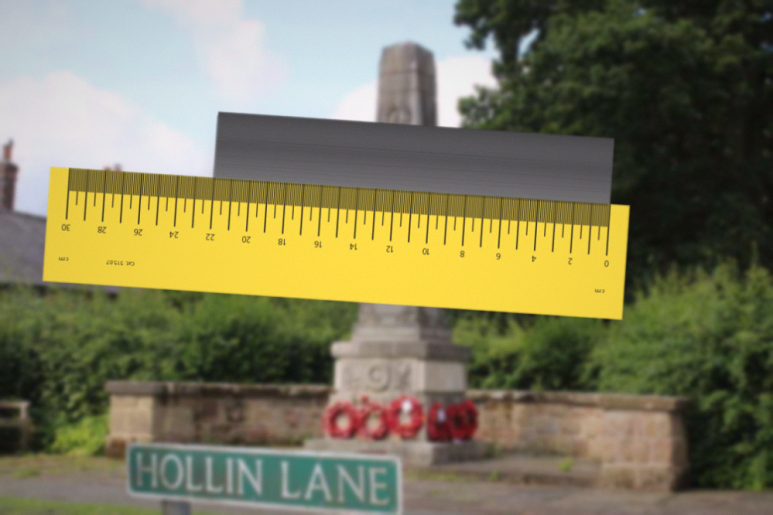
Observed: 22 cm
